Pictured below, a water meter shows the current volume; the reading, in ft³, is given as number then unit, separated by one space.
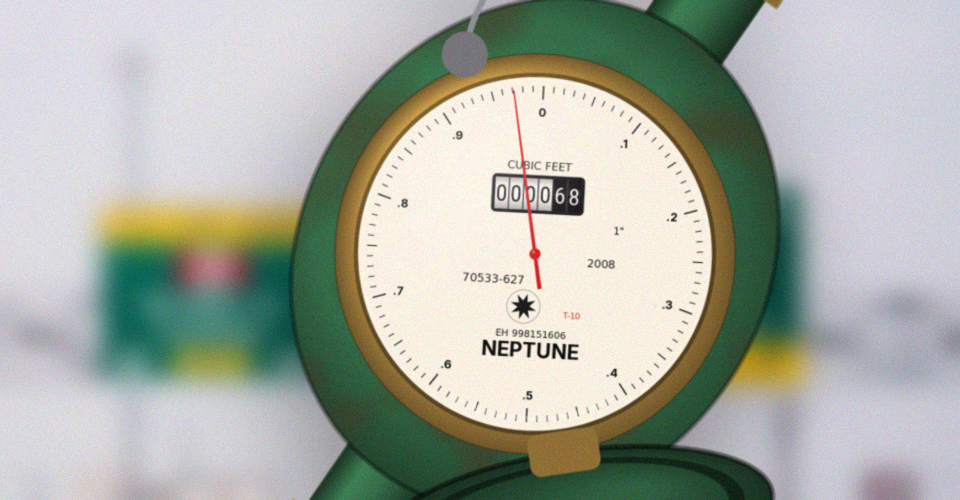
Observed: 67.97 ft³
